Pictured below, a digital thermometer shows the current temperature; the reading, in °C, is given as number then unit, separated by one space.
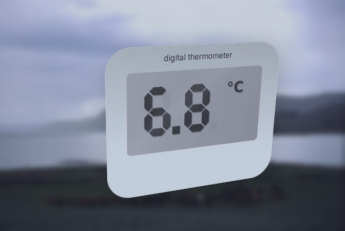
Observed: 6.8 °C
